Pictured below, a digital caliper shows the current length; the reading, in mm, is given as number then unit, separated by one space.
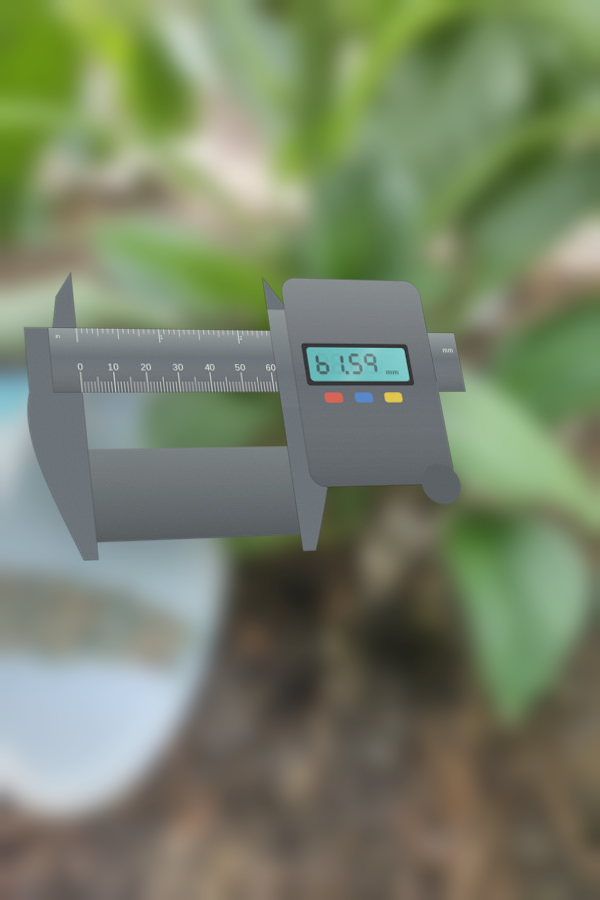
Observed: 61.59 mm
